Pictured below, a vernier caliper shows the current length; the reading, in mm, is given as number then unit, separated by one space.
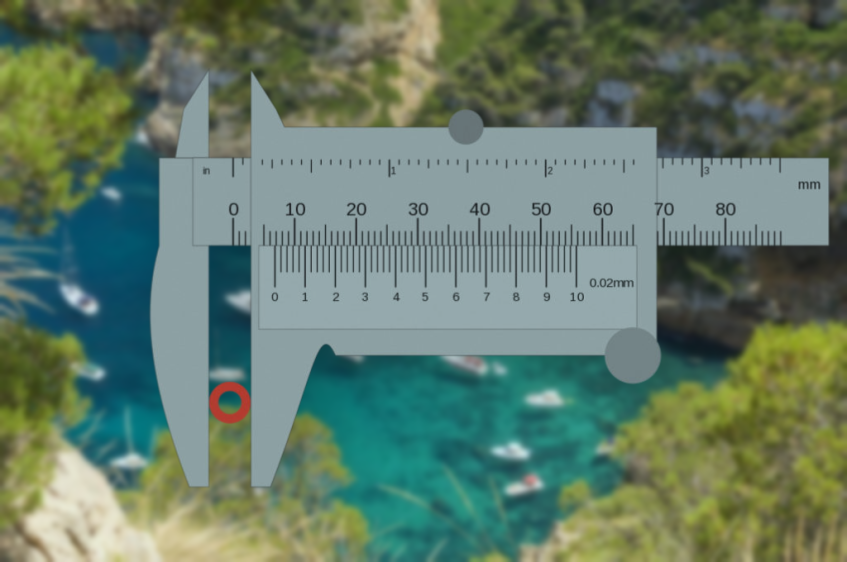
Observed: 6.8 mm
